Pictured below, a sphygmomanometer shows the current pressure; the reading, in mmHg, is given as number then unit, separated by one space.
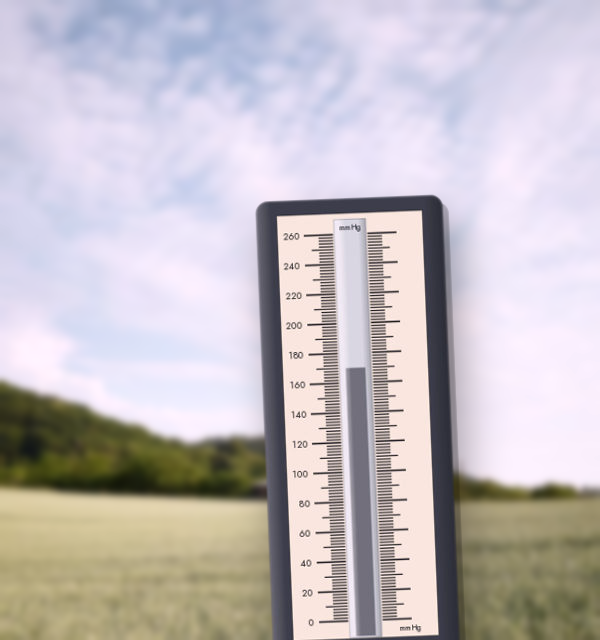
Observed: 170 mmHg
